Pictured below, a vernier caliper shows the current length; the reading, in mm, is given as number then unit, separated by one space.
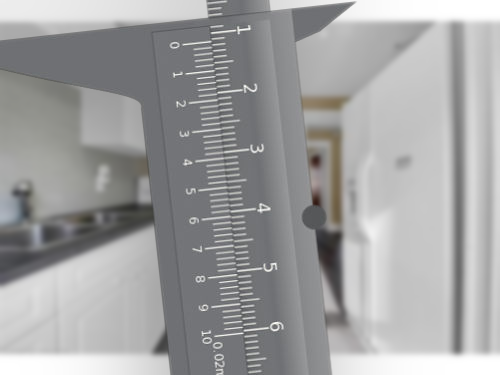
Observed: 11.4 mm
